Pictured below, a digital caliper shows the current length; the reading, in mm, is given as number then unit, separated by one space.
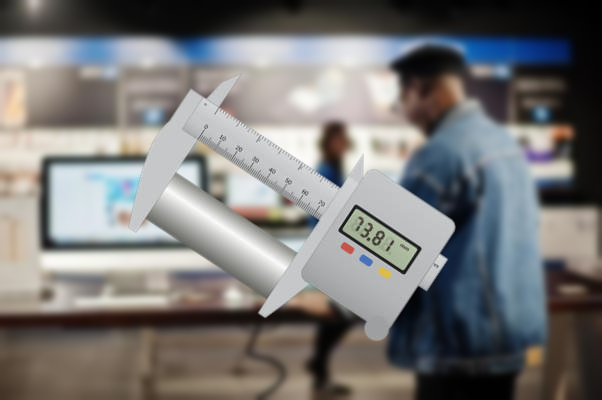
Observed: 73.81 mm
